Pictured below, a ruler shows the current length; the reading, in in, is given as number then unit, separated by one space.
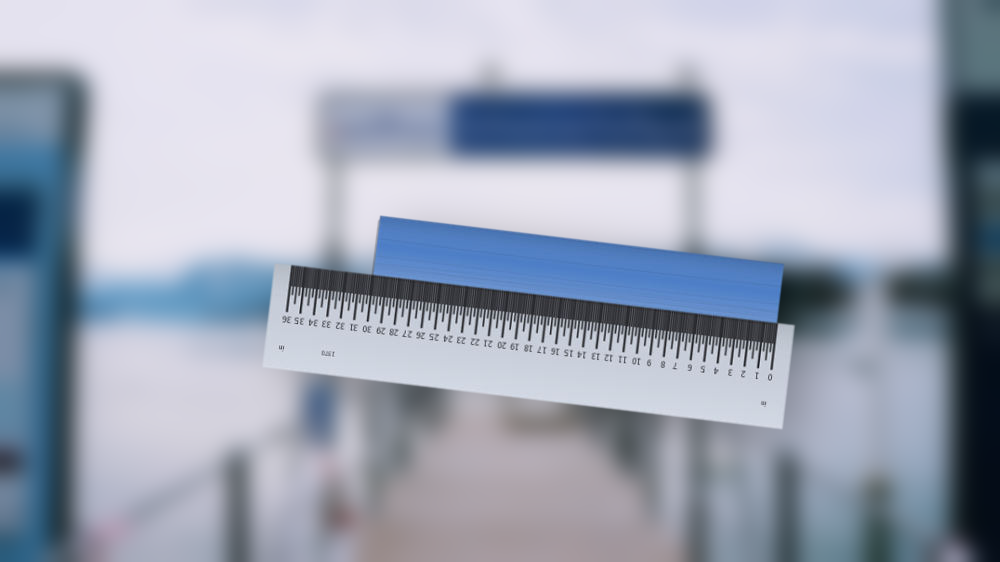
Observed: 30 in
